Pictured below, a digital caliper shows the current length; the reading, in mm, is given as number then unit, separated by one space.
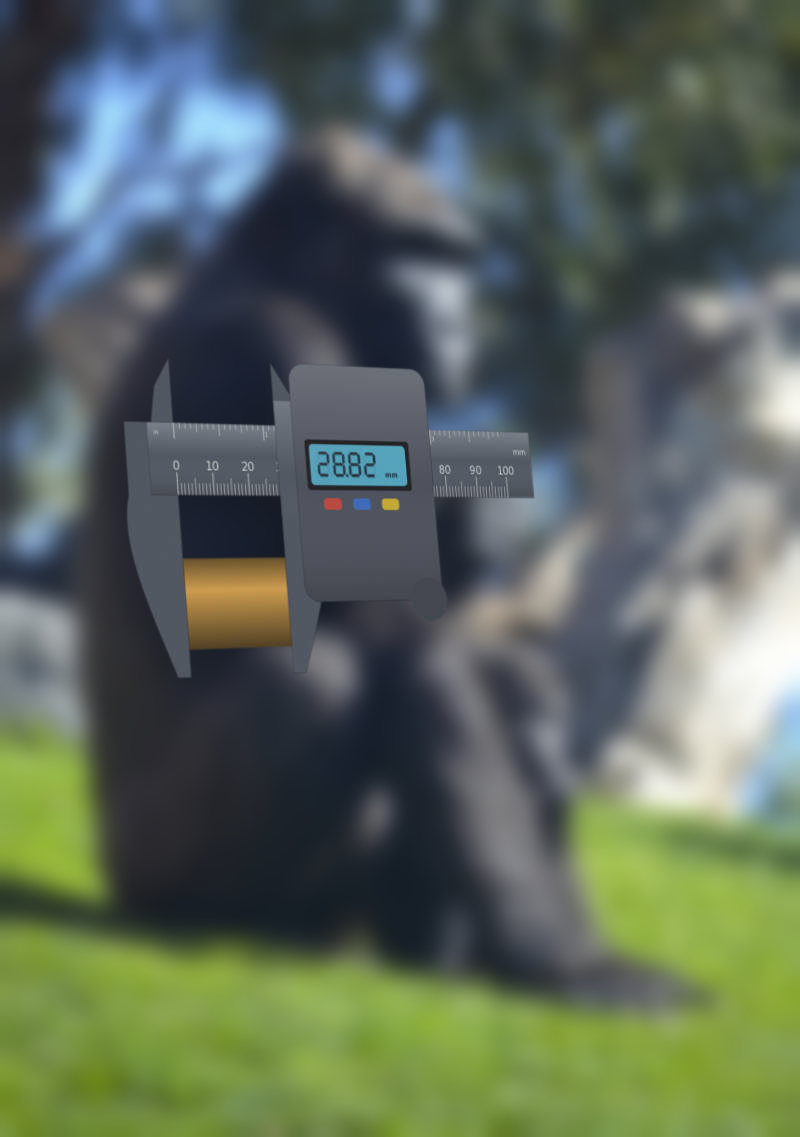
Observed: 28.82 mm
